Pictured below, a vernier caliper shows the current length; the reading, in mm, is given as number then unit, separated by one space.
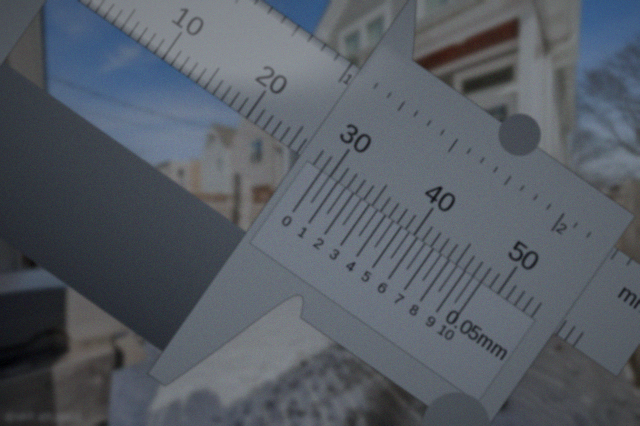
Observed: 29.0 mm
